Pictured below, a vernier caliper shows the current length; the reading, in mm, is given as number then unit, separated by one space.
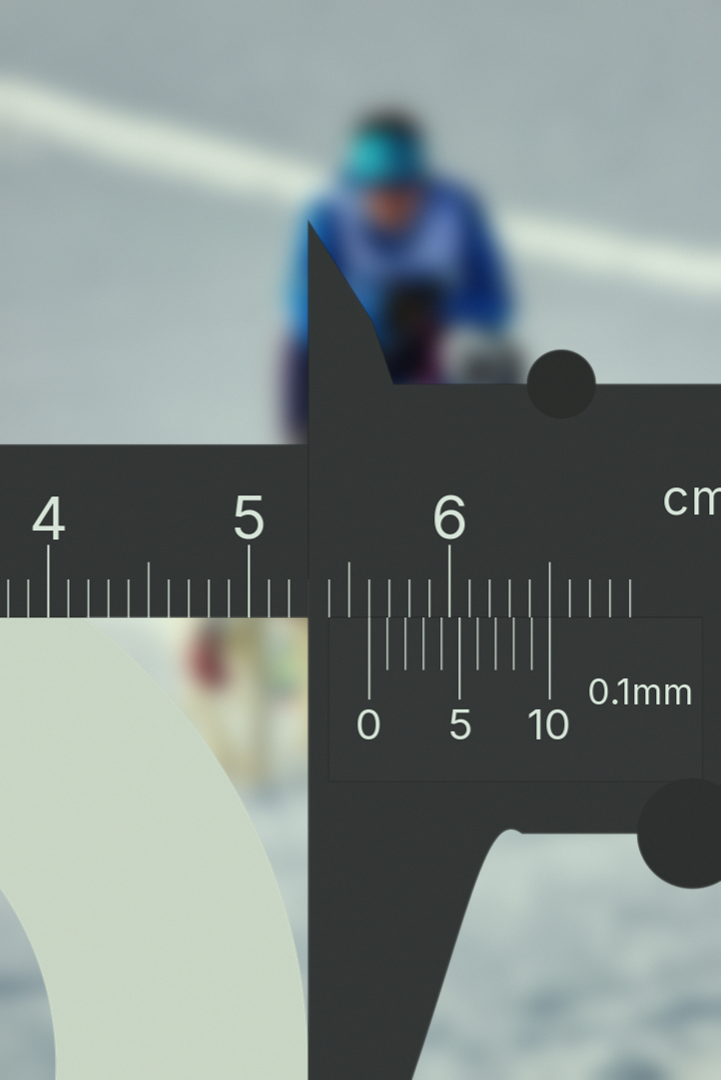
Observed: 56.0 mm
